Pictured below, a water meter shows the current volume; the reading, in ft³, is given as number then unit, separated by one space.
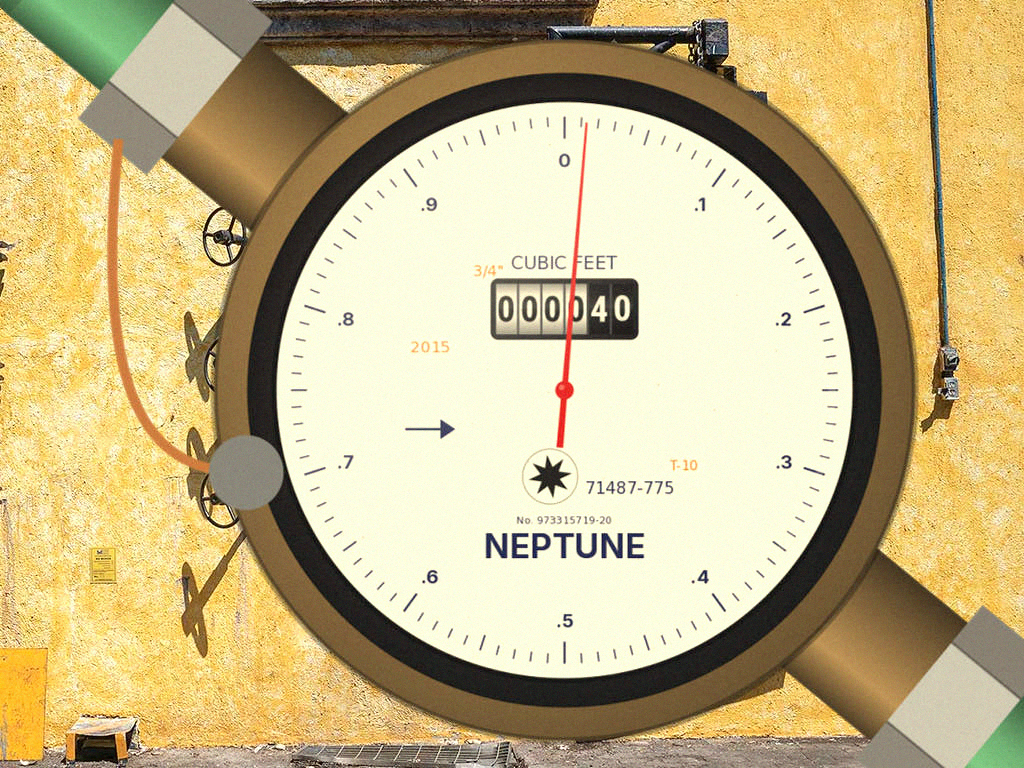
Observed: 40.01 ft³
